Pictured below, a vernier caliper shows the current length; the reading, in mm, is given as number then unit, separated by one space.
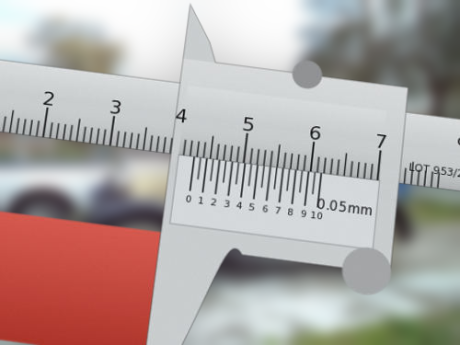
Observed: 42.6 mm
